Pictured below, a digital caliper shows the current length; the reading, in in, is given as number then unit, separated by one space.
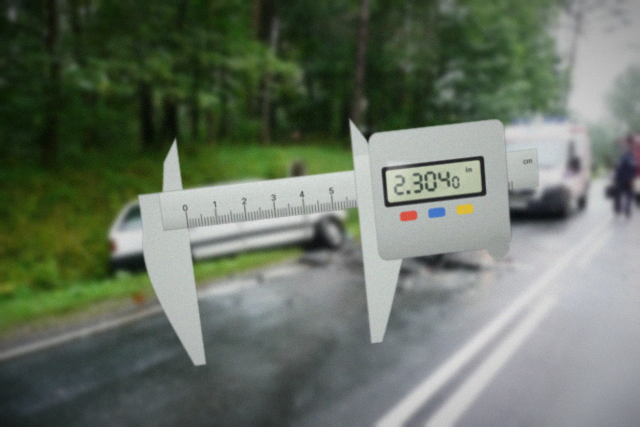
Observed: 2.3040 in
